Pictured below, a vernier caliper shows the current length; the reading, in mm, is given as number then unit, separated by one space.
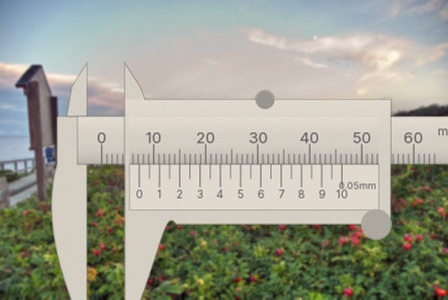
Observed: 7.2 mm
